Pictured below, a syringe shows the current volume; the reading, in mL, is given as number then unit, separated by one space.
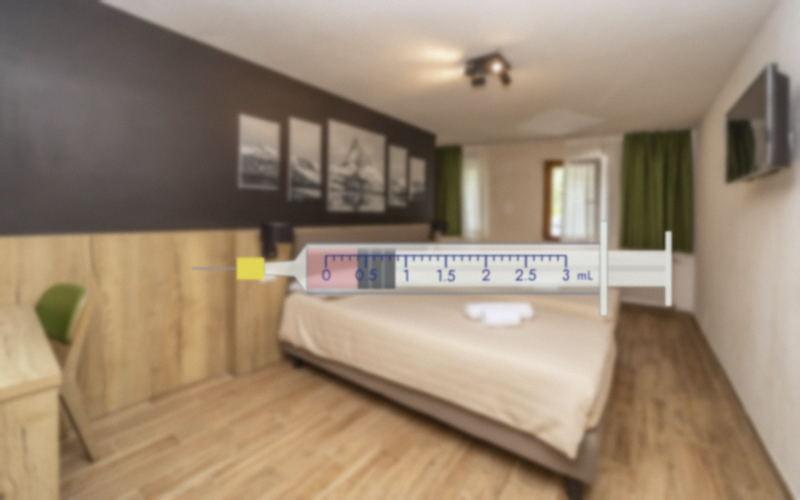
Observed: 0.4 mL
